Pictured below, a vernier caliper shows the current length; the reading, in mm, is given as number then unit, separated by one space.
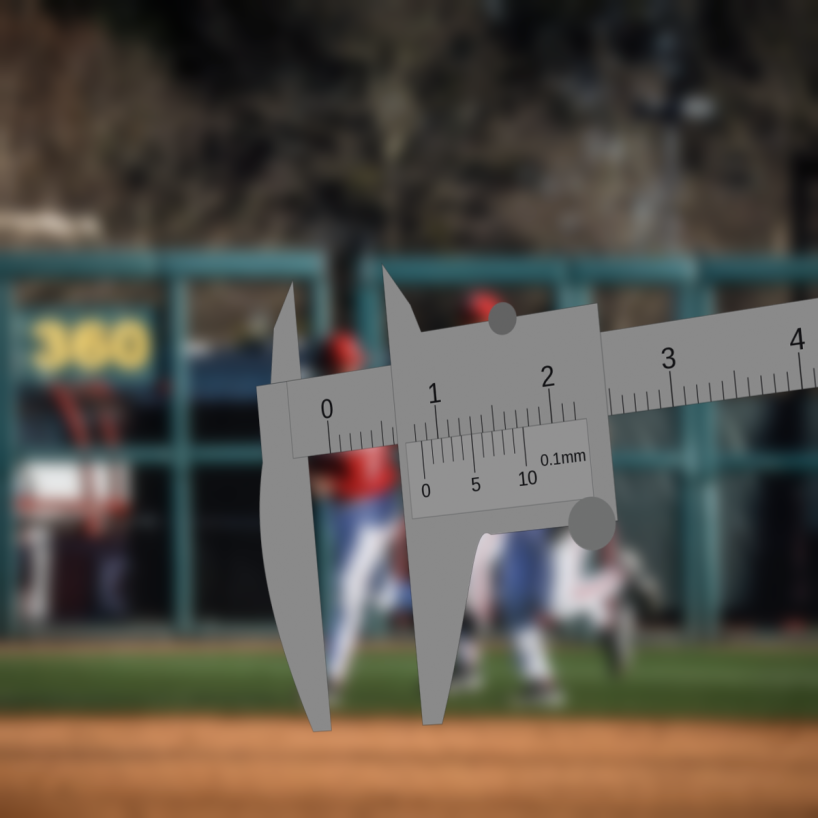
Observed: 8.5 mm
